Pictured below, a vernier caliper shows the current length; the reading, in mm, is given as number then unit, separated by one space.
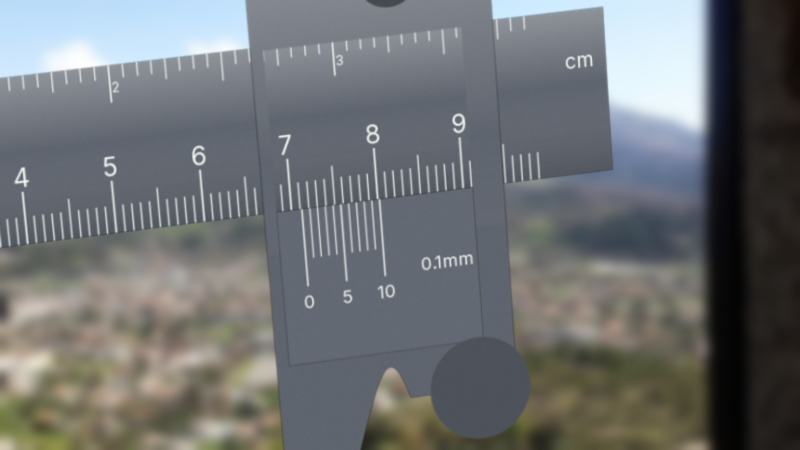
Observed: 71.2 mm
